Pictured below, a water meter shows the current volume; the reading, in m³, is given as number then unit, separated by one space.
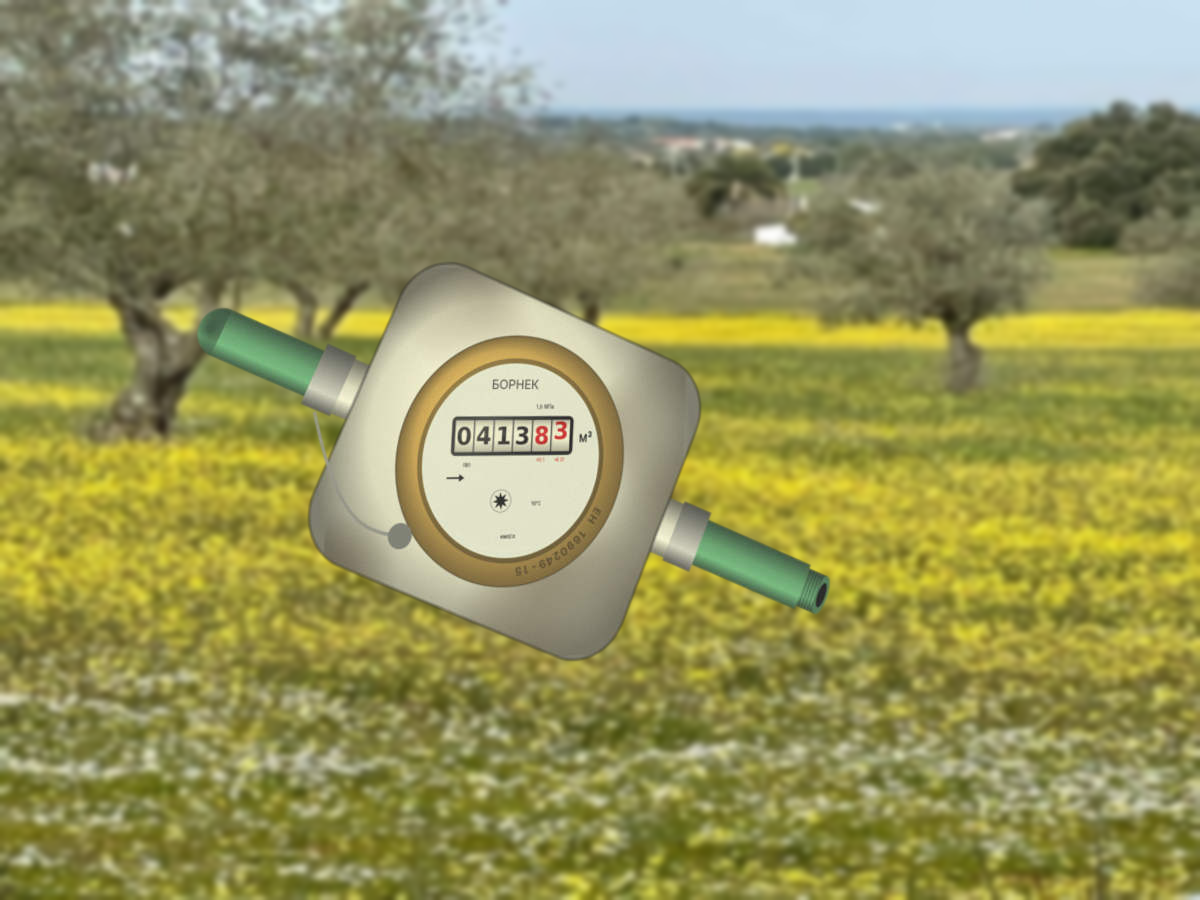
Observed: 413.83 m³
